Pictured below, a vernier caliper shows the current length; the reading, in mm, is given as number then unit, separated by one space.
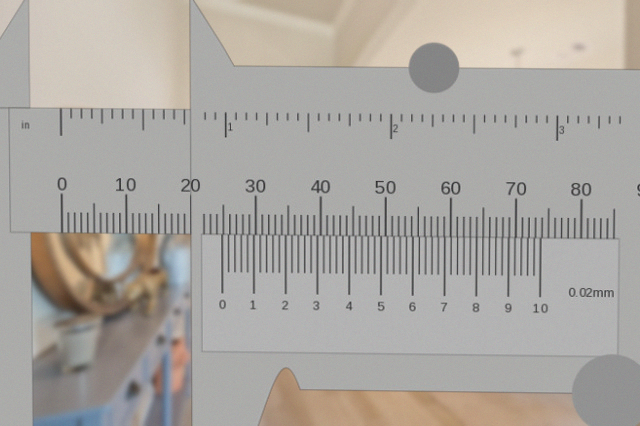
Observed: 24.8 mm
